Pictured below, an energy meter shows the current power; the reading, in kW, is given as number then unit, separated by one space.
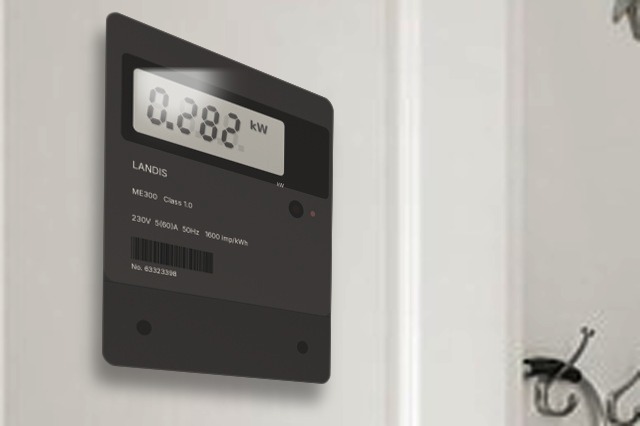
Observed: 0.282 kW
